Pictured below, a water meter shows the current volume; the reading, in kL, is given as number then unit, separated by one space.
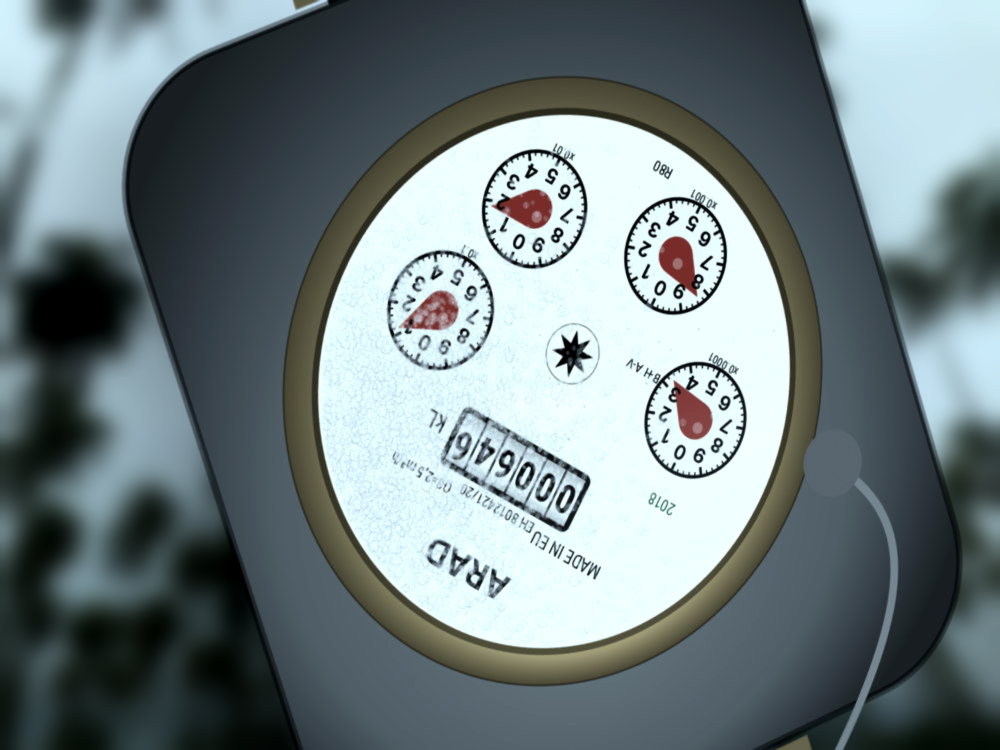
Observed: 646.1183 kL
